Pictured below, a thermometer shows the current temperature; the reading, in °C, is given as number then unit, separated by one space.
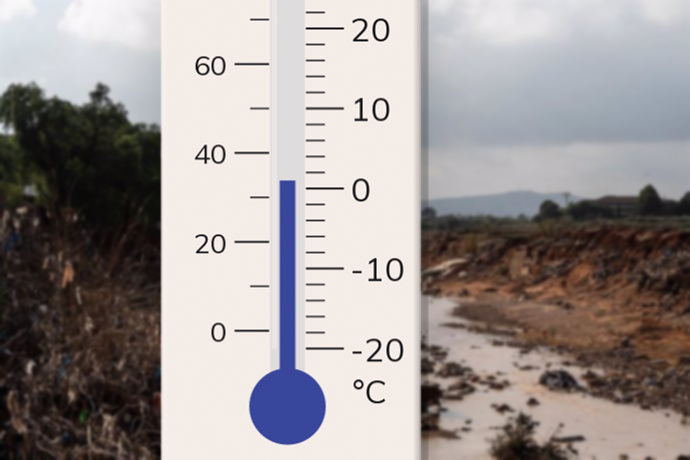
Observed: 1 °C
